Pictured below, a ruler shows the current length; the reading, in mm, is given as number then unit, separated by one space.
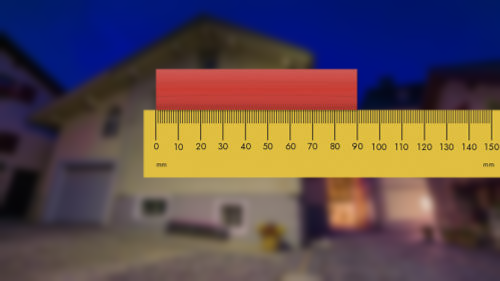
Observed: 90 mm
